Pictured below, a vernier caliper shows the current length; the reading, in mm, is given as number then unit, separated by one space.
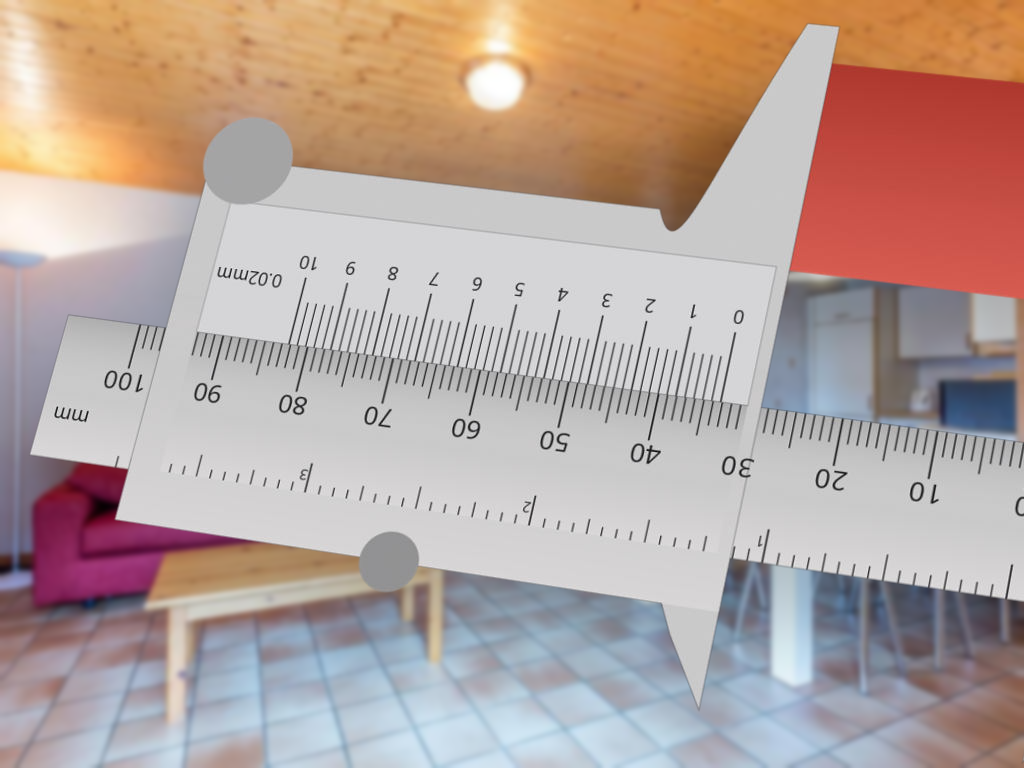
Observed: 33.2 mm
